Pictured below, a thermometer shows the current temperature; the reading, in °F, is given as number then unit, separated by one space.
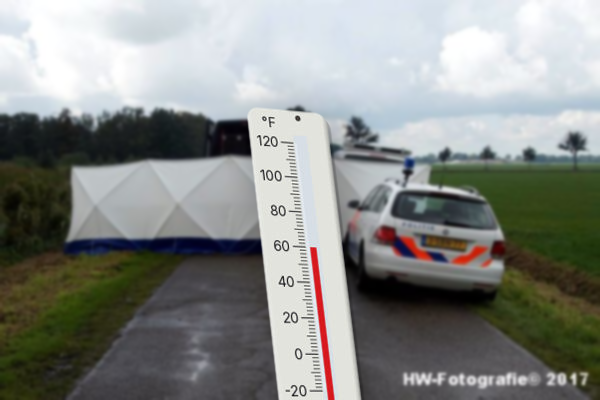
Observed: 60 °F
